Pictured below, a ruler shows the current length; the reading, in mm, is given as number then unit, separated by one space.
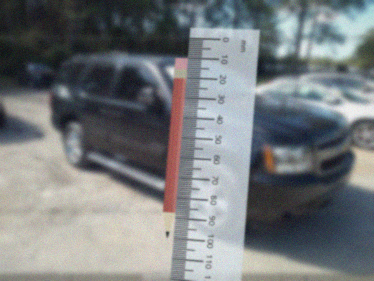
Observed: 90 mm
